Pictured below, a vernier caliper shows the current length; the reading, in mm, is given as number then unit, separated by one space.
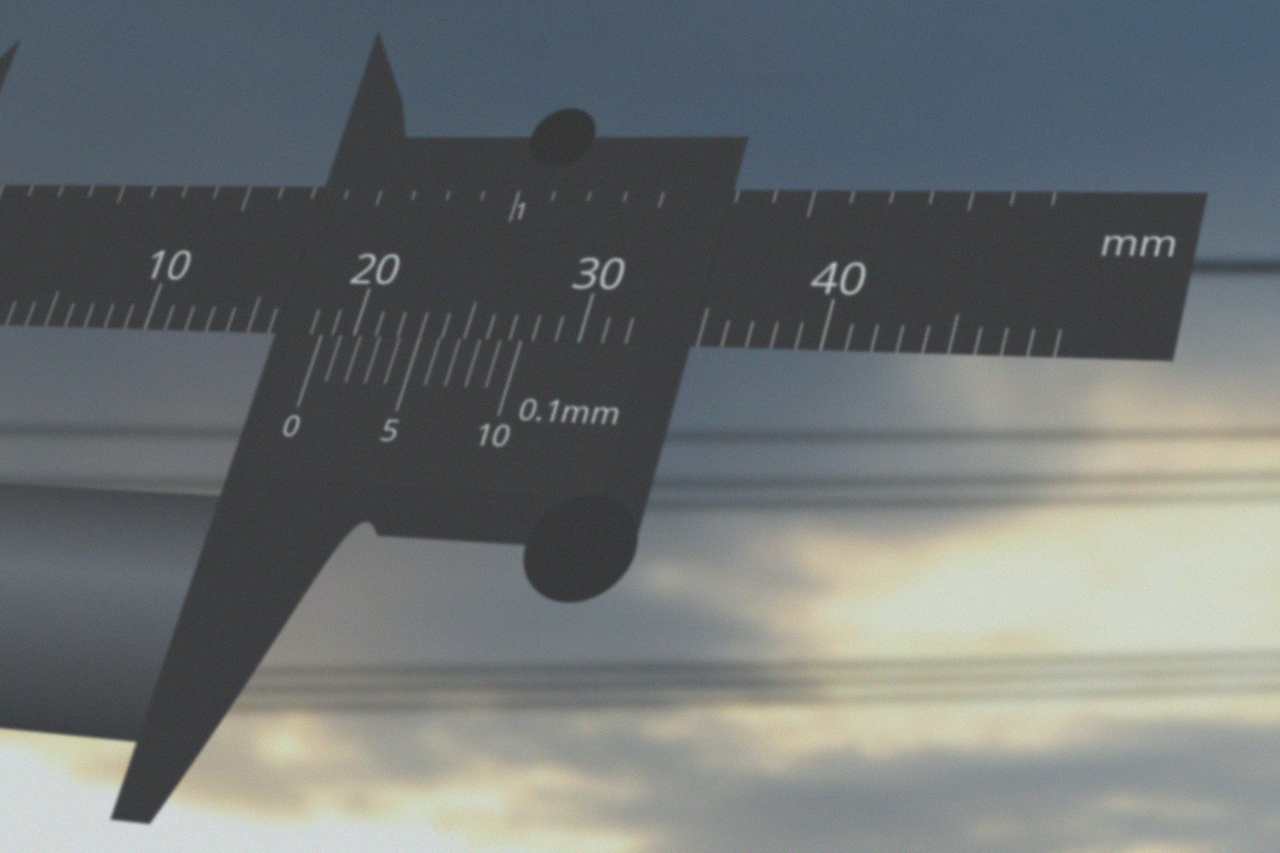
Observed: 18.5 mm
